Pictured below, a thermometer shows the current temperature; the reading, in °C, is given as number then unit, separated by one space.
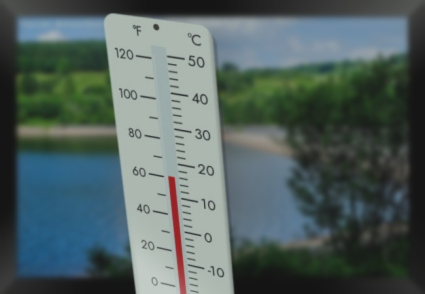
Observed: 16 °C
